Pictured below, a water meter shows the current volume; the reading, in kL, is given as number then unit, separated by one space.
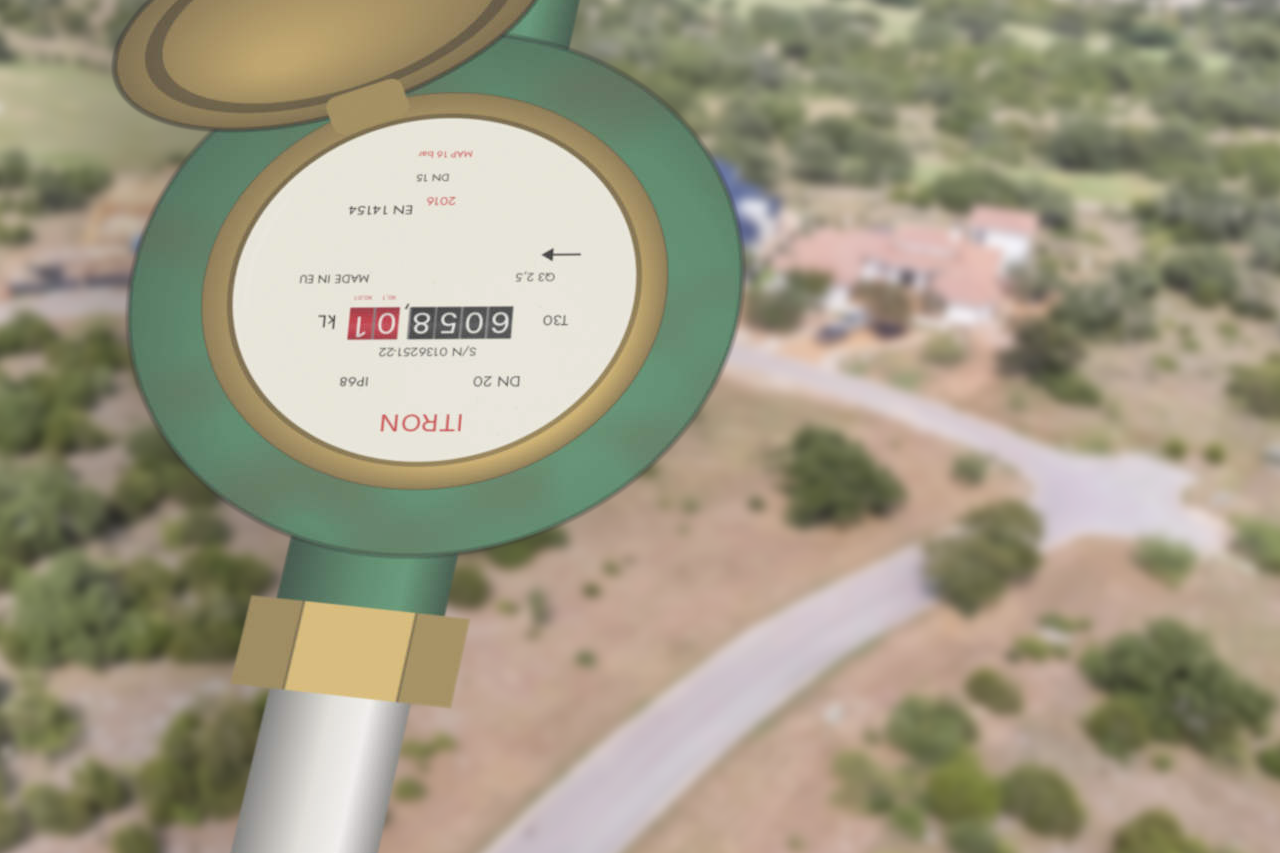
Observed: 6058.01 kL
